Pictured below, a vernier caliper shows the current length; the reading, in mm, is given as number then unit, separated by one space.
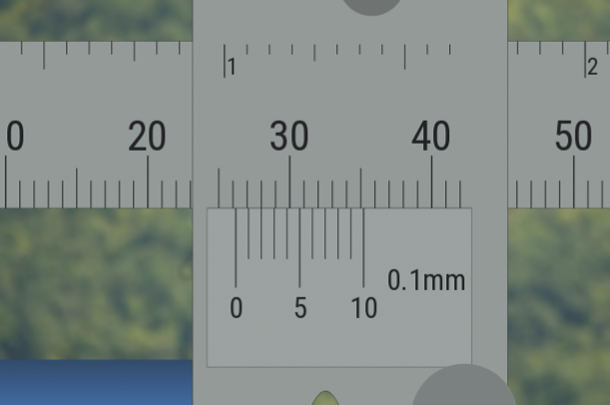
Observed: 26.2 mm
